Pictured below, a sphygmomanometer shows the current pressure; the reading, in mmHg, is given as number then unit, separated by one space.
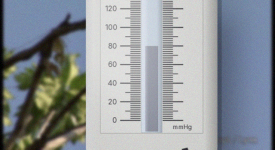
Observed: 80 mmHg
